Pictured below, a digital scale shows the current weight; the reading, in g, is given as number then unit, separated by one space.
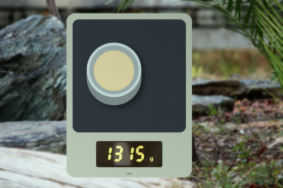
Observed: 1315 g
